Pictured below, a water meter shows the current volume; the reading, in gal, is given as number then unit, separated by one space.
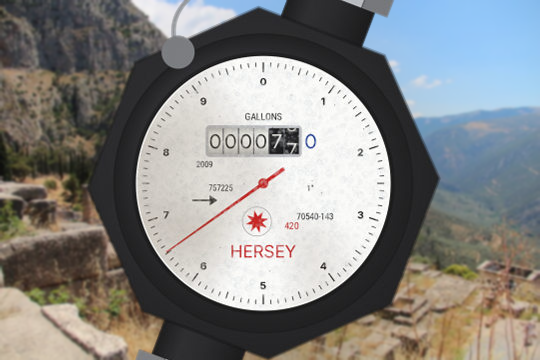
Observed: 766.5 gal
